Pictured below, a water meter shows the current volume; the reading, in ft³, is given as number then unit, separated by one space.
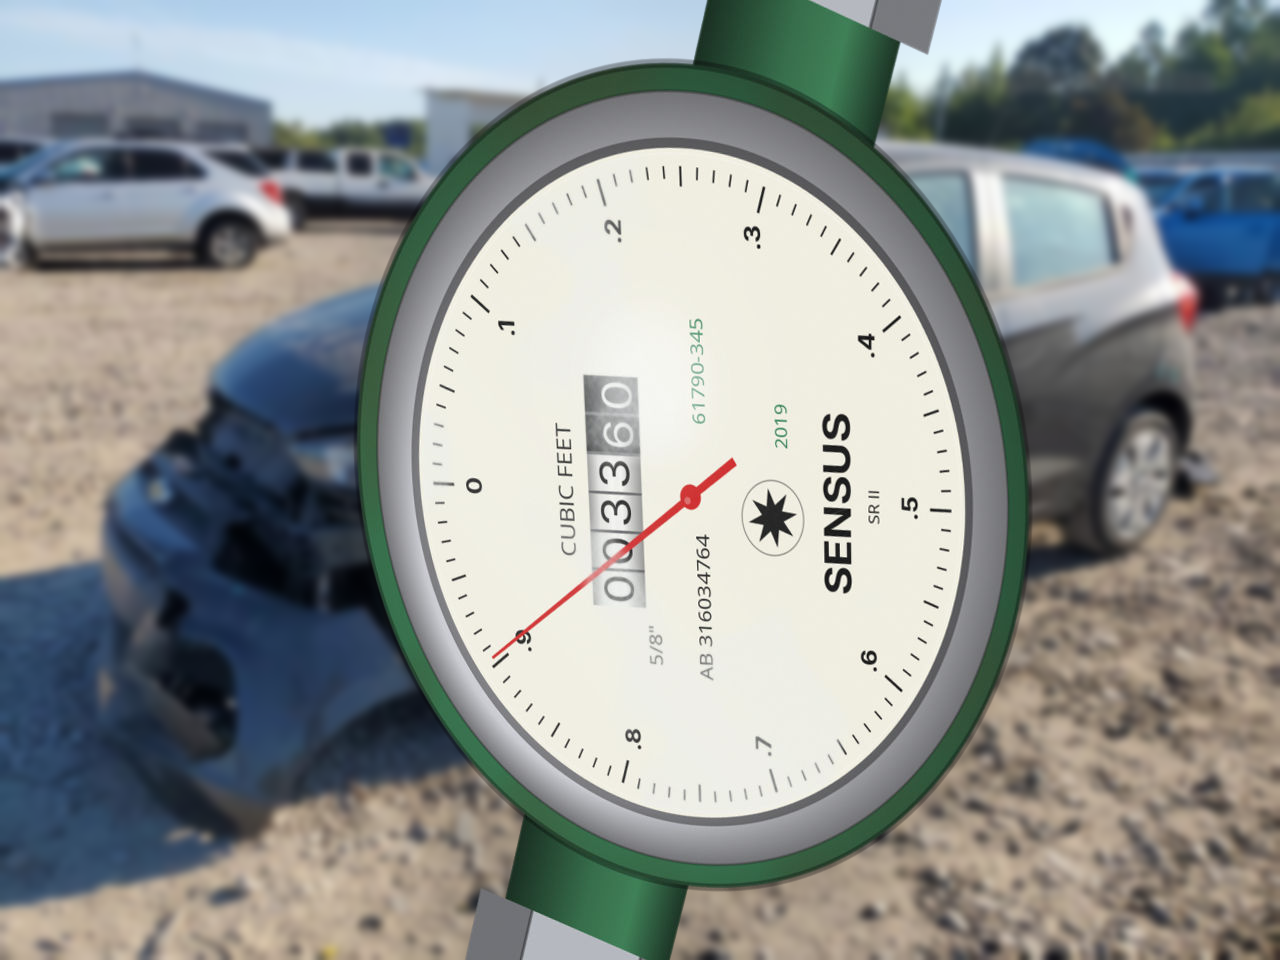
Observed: 3359.90 ft³
